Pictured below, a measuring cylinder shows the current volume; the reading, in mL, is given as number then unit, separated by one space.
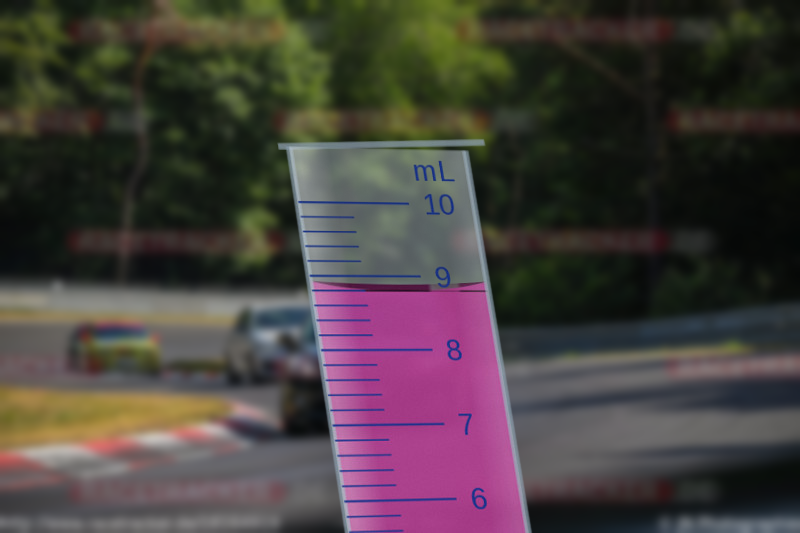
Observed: 8.8 mL
